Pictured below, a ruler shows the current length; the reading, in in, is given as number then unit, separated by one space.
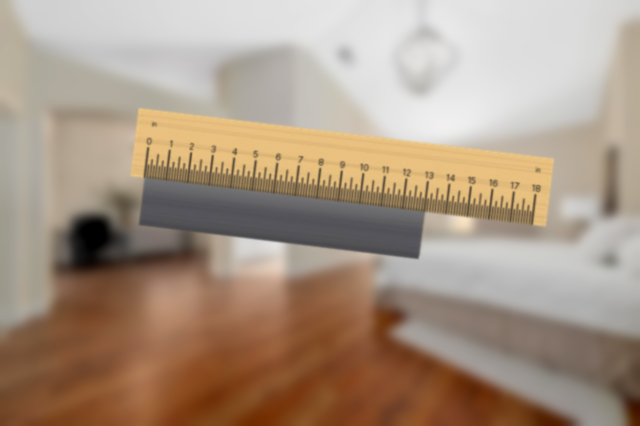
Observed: 13 in
